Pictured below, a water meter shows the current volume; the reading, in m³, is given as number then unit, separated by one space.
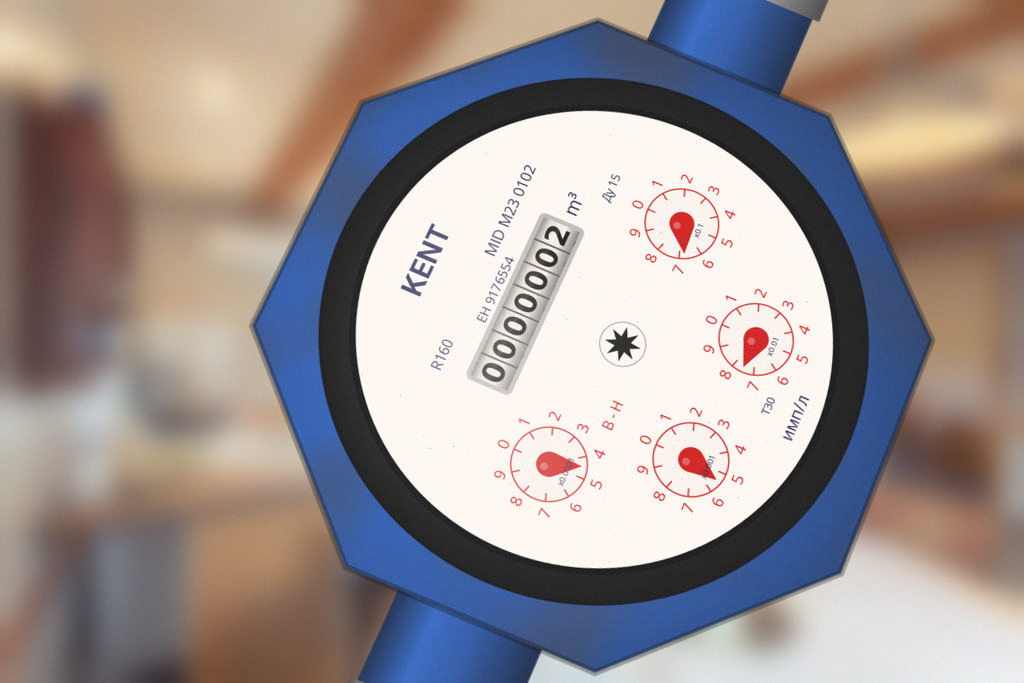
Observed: 2.6754 m³
